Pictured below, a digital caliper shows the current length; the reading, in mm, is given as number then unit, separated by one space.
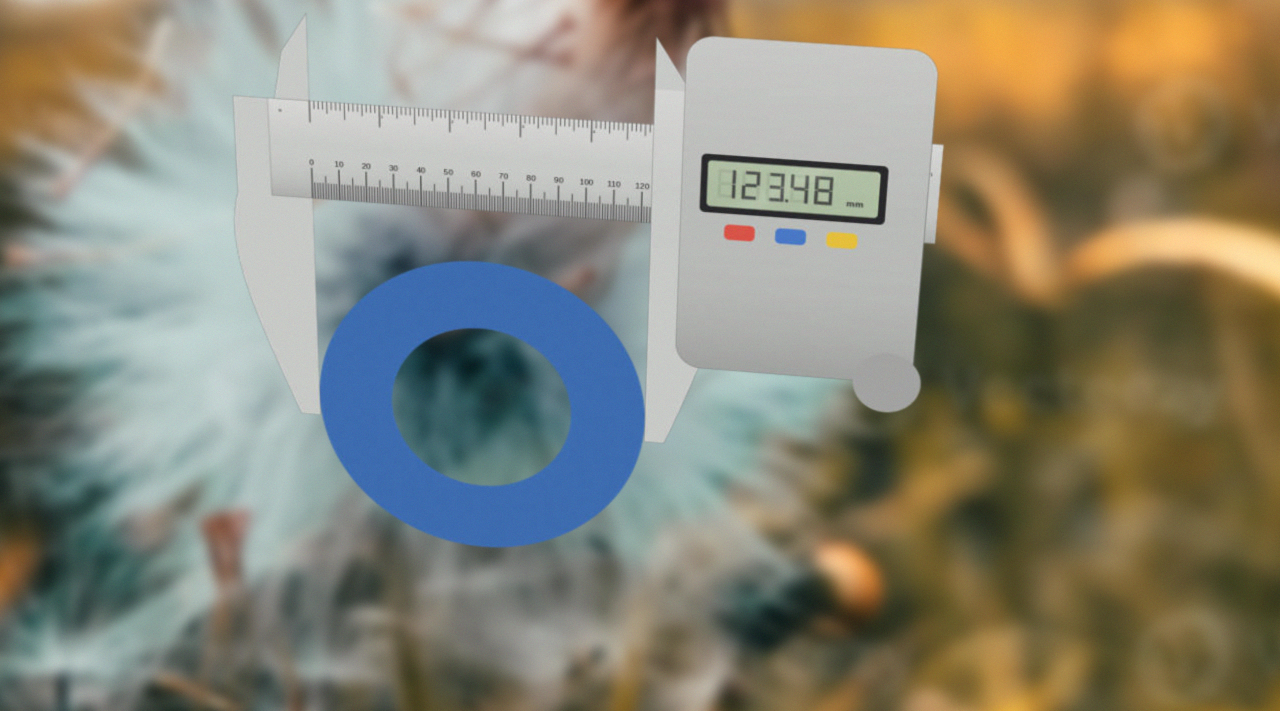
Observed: 123.48 mm
